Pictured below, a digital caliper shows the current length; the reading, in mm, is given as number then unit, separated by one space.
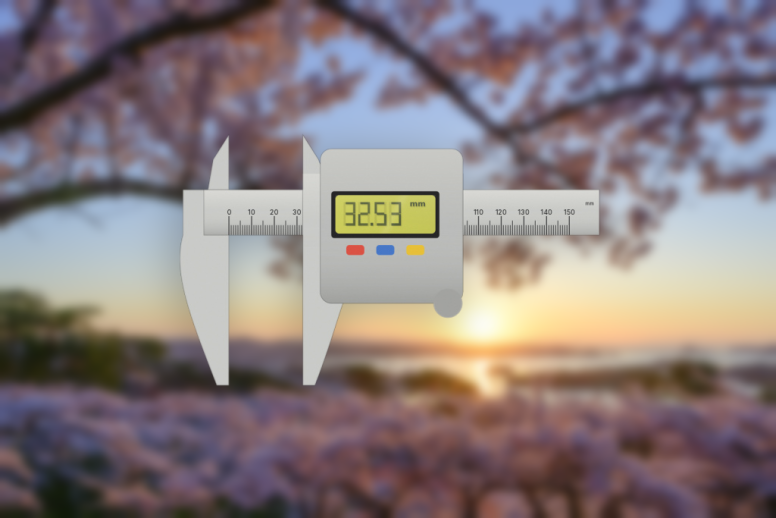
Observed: 32.53 mm
